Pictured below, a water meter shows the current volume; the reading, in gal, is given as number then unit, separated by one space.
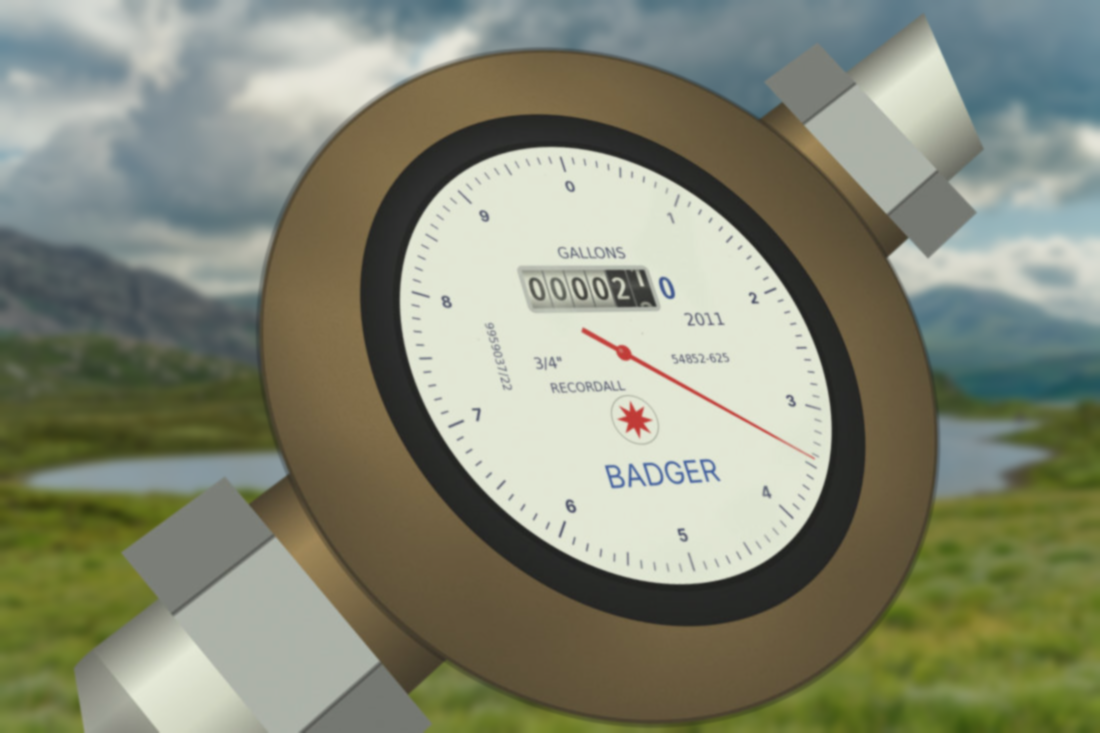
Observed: 213.4 gal
